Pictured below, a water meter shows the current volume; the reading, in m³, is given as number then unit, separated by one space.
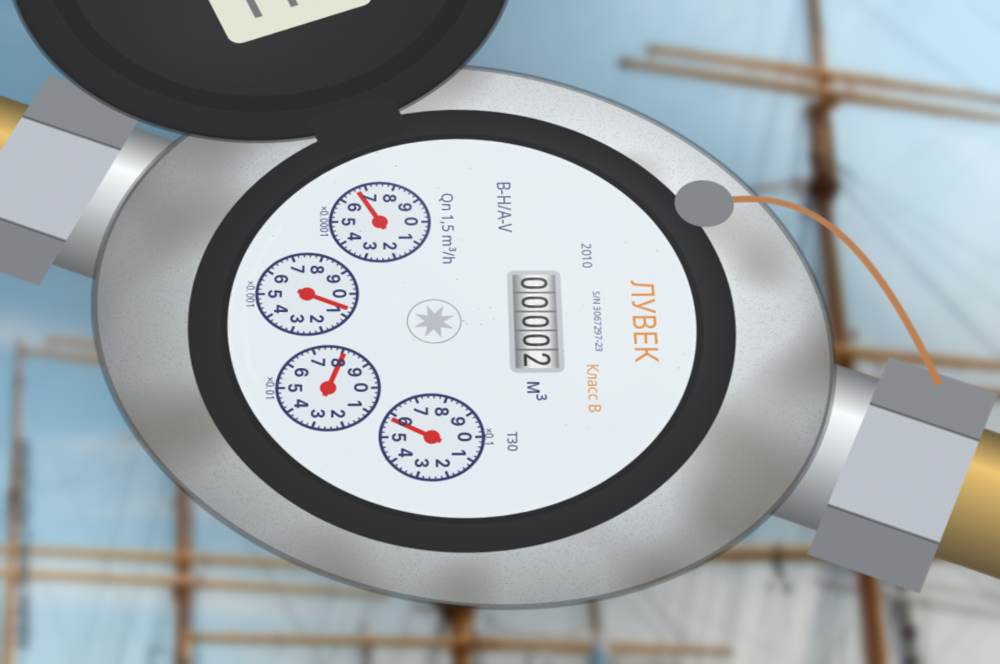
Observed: 2.5806 m³
